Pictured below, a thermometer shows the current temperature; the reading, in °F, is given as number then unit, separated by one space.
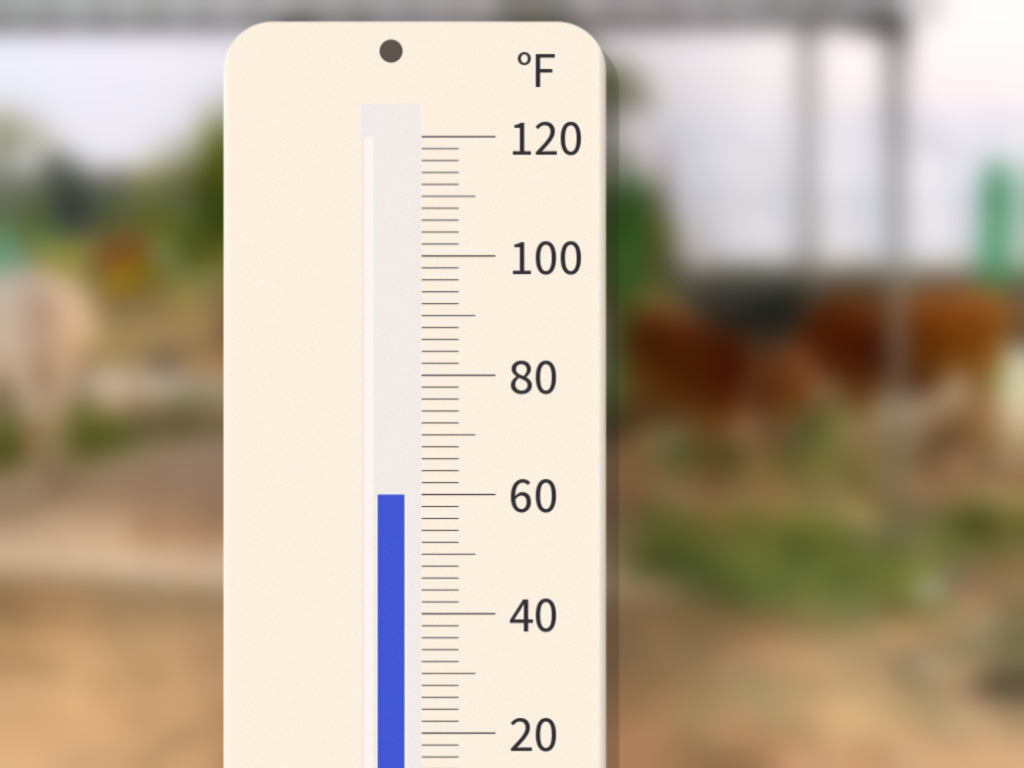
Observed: 60 °F
